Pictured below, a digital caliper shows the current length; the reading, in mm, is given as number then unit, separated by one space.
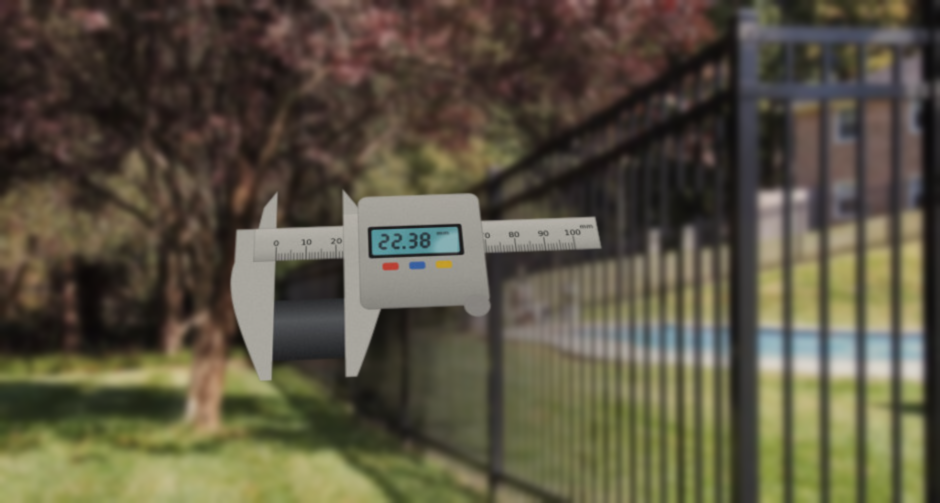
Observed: 22.38 mm
